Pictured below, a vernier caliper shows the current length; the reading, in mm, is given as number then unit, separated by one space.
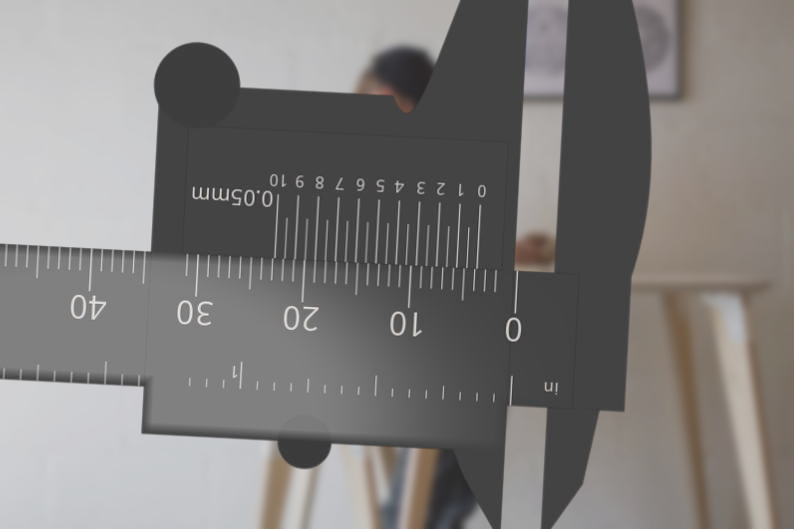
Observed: 3.8 mm
